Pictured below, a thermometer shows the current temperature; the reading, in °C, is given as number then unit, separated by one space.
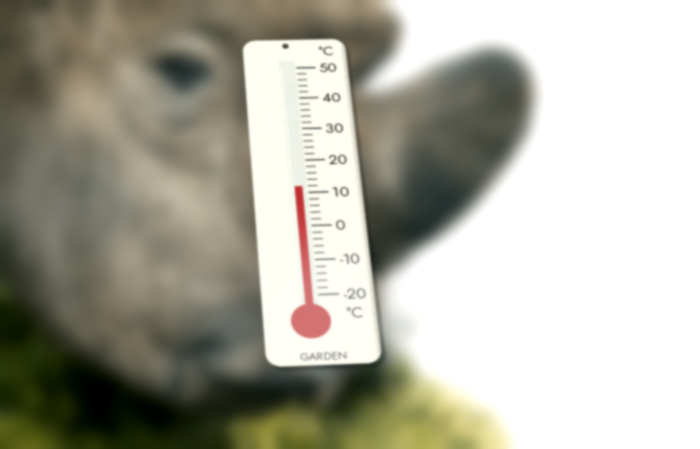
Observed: 12 °C
